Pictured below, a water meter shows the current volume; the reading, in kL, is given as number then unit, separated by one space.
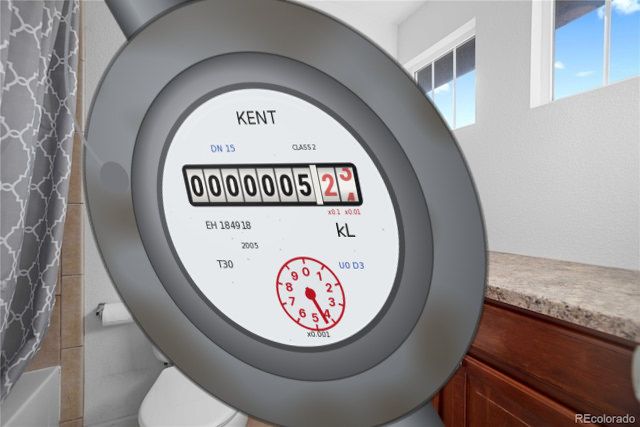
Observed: 5.234 kL
